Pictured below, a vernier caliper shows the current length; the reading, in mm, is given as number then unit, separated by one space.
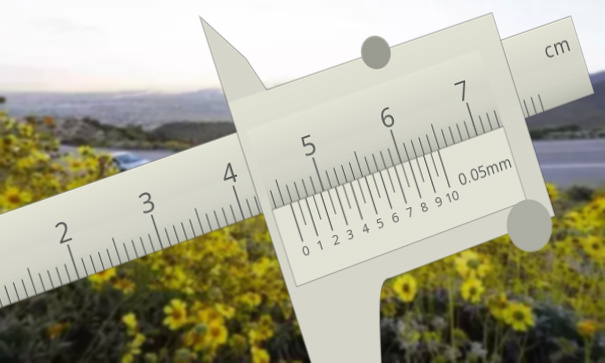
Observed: 45.8 mm
